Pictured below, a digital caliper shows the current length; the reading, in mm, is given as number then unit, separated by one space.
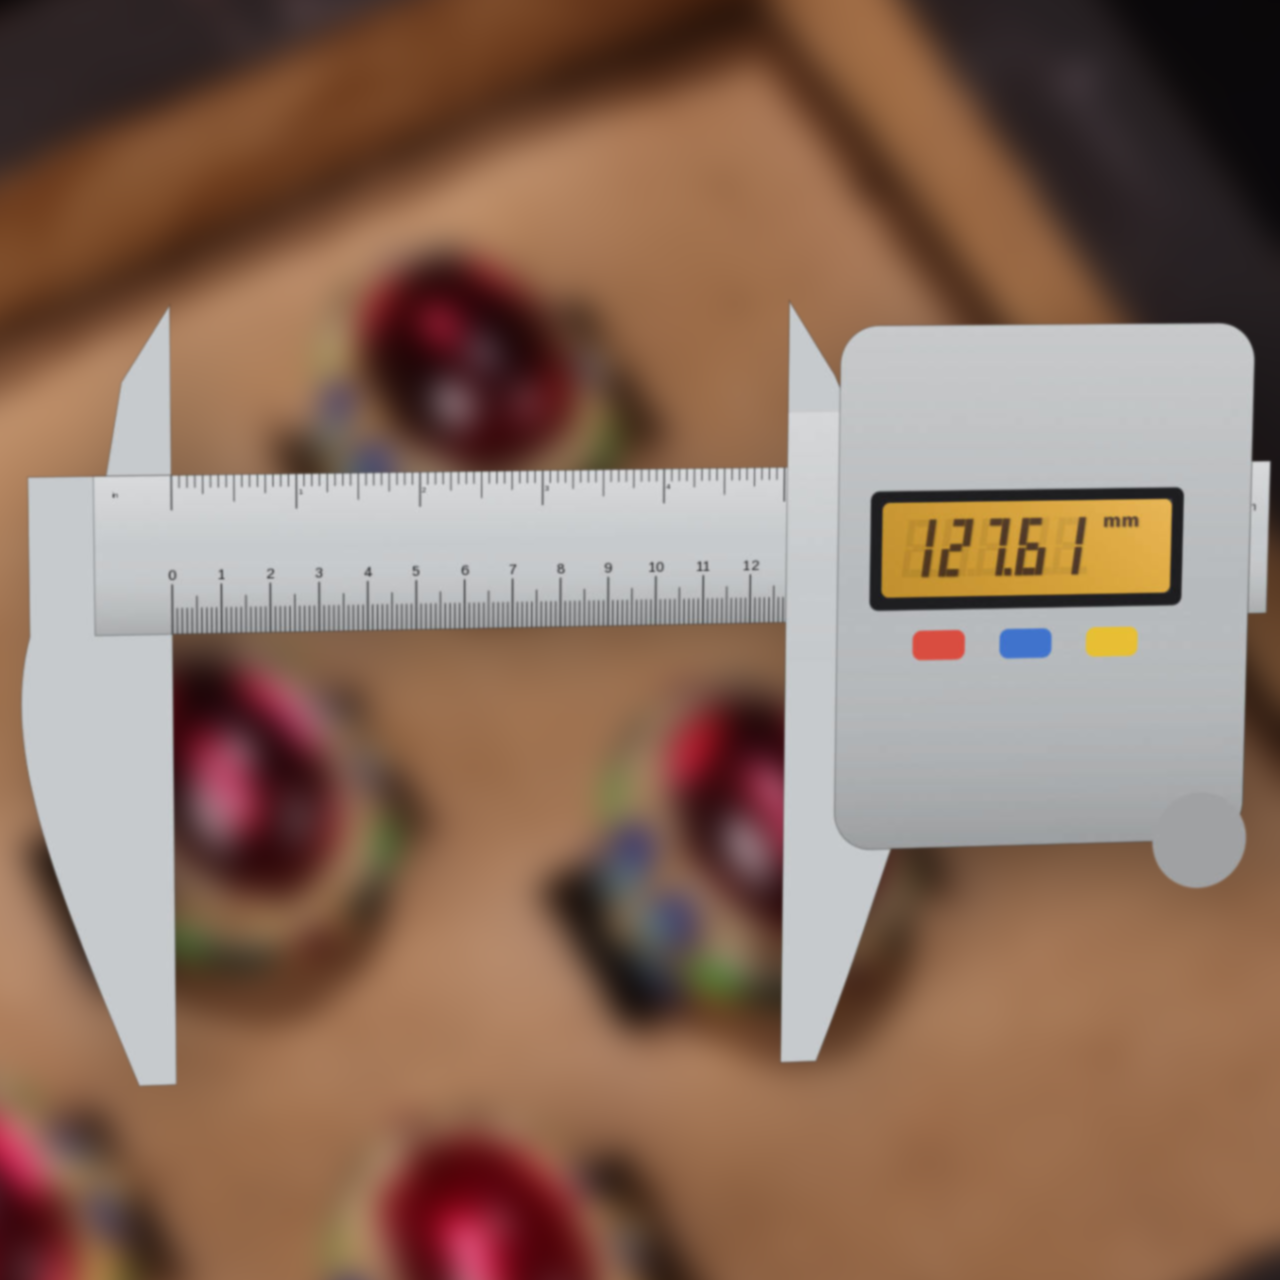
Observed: 127.61 mm
